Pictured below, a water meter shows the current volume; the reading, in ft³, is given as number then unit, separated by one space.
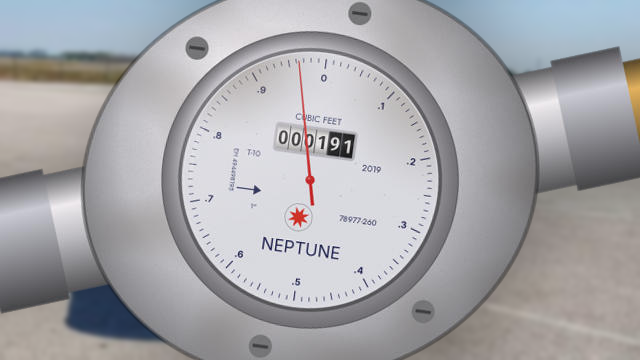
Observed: 190.96 ft³
